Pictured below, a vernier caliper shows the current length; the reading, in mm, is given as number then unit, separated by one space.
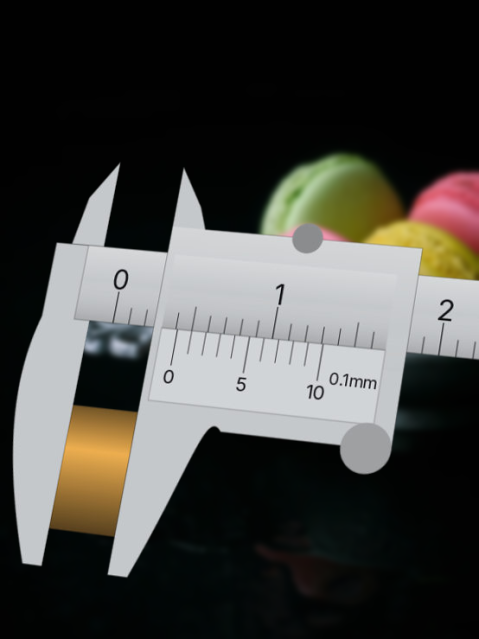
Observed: 4.1 mm
